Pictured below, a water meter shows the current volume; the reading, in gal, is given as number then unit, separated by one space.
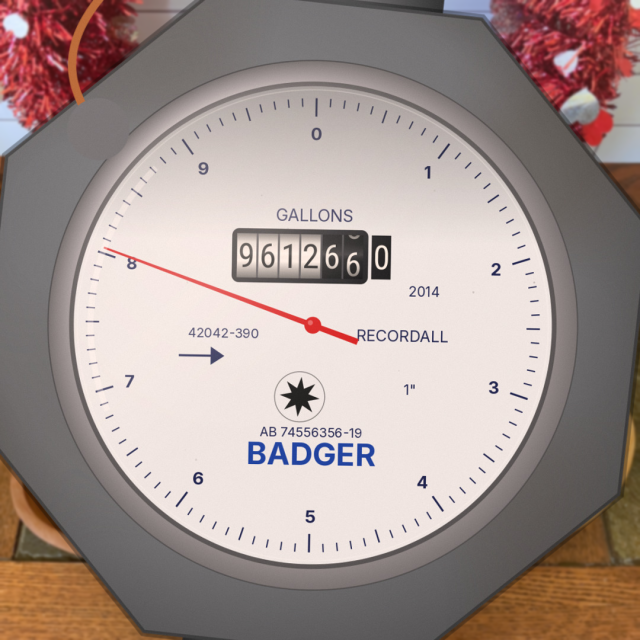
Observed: 9612658.0 gal
